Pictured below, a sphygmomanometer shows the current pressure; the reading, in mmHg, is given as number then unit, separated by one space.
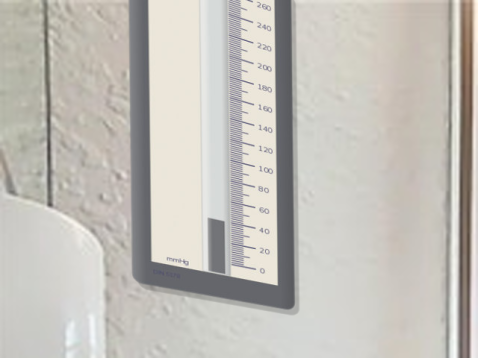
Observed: 40 mmHg
